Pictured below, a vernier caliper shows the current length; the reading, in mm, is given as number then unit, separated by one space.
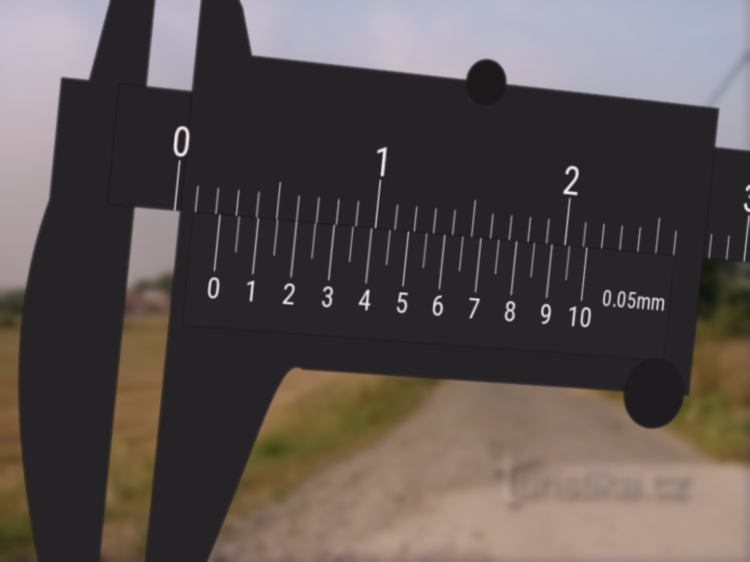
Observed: 2.2 mm
